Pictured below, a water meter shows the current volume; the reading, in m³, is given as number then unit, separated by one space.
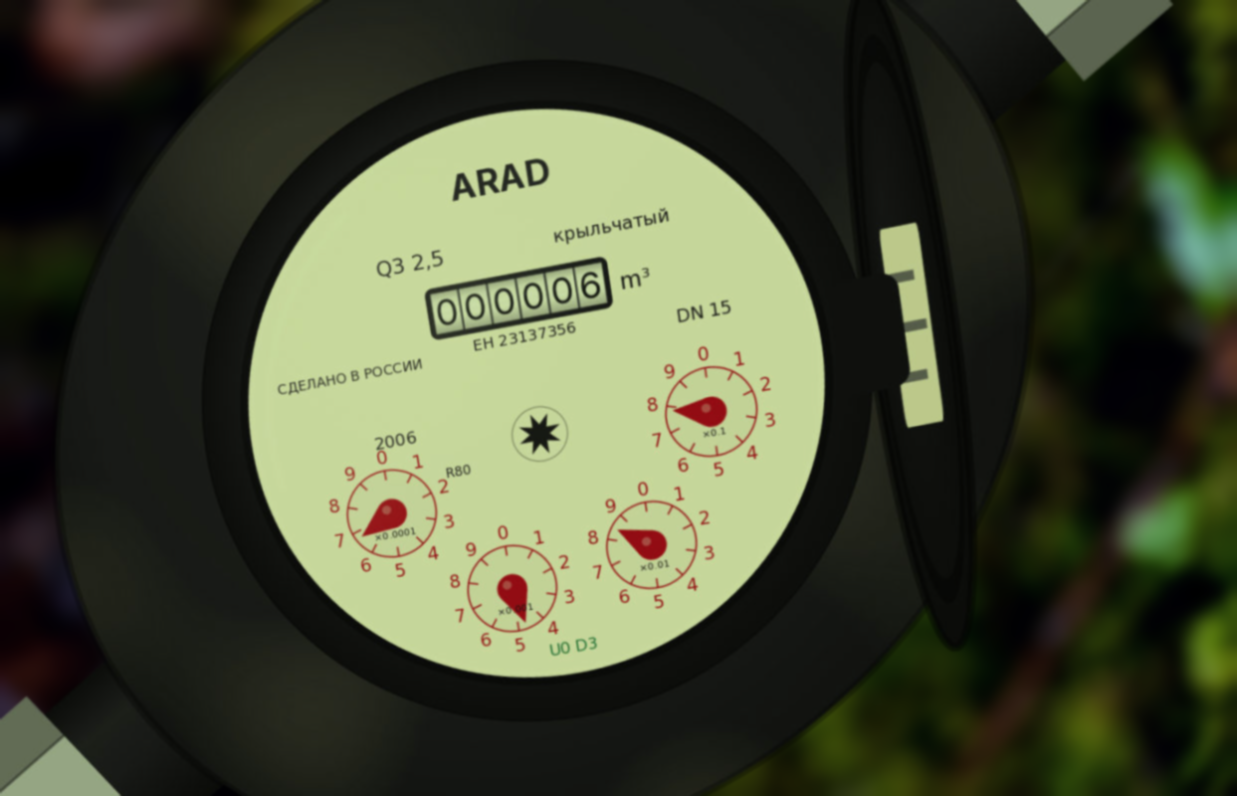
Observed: 6.7846 m³
